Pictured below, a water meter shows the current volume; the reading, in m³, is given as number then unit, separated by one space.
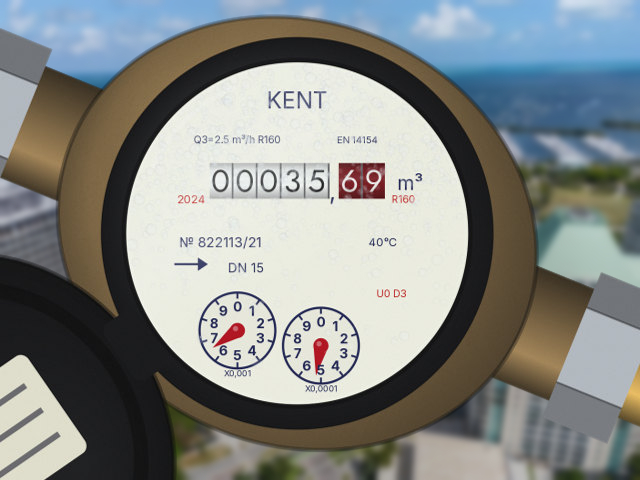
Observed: 35.6965 m³
